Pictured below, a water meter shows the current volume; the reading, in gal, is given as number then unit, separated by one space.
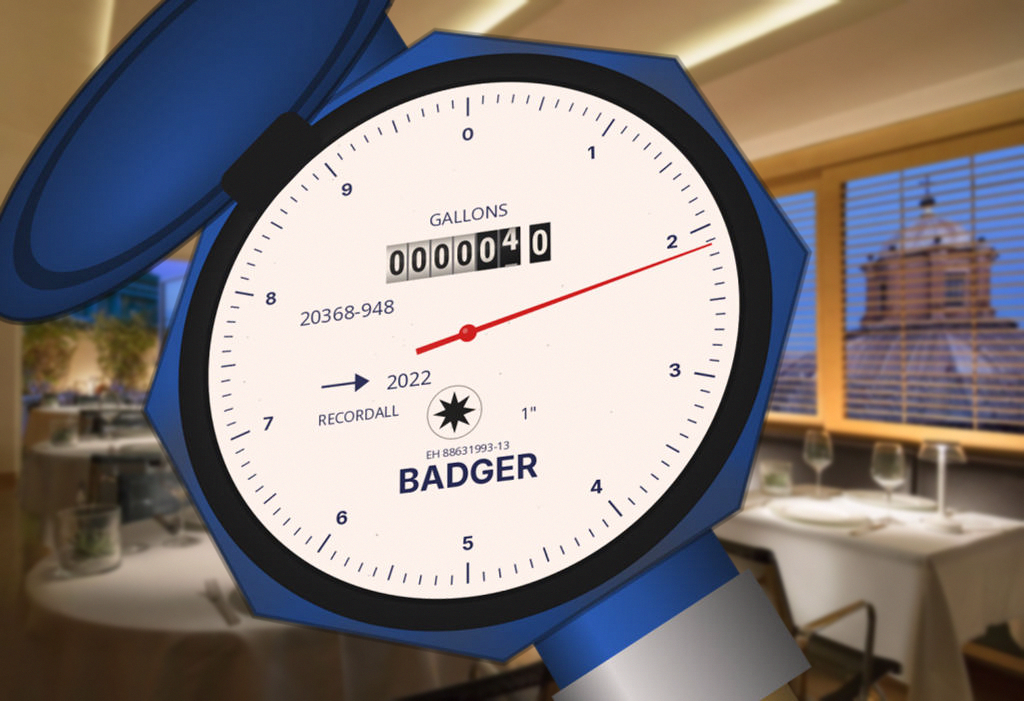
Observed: 42.1 gal
